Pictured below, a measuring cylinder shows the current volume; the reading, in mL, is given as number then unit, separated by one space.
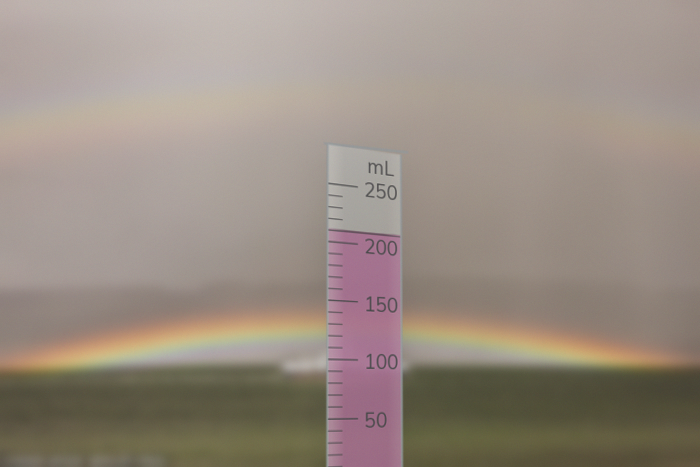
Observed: 210 mL
